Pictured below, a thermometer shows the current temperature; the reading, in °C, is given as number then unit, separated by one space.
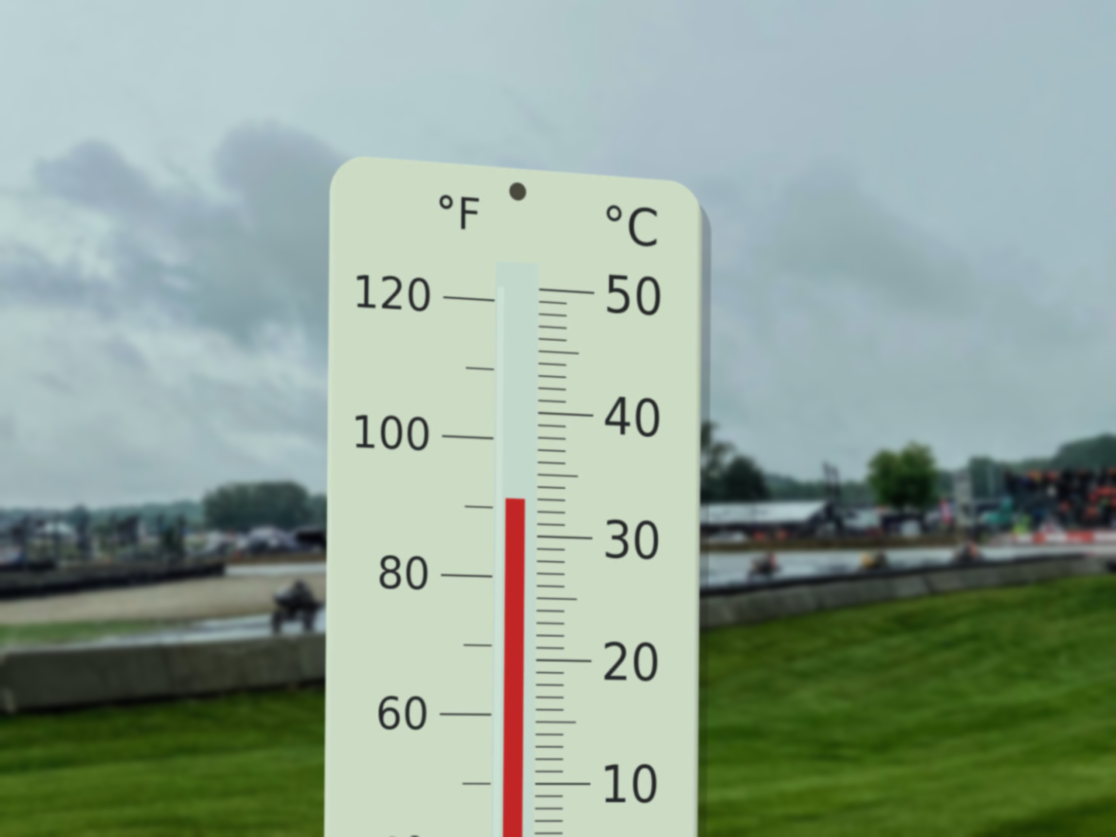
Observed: 33 °C
